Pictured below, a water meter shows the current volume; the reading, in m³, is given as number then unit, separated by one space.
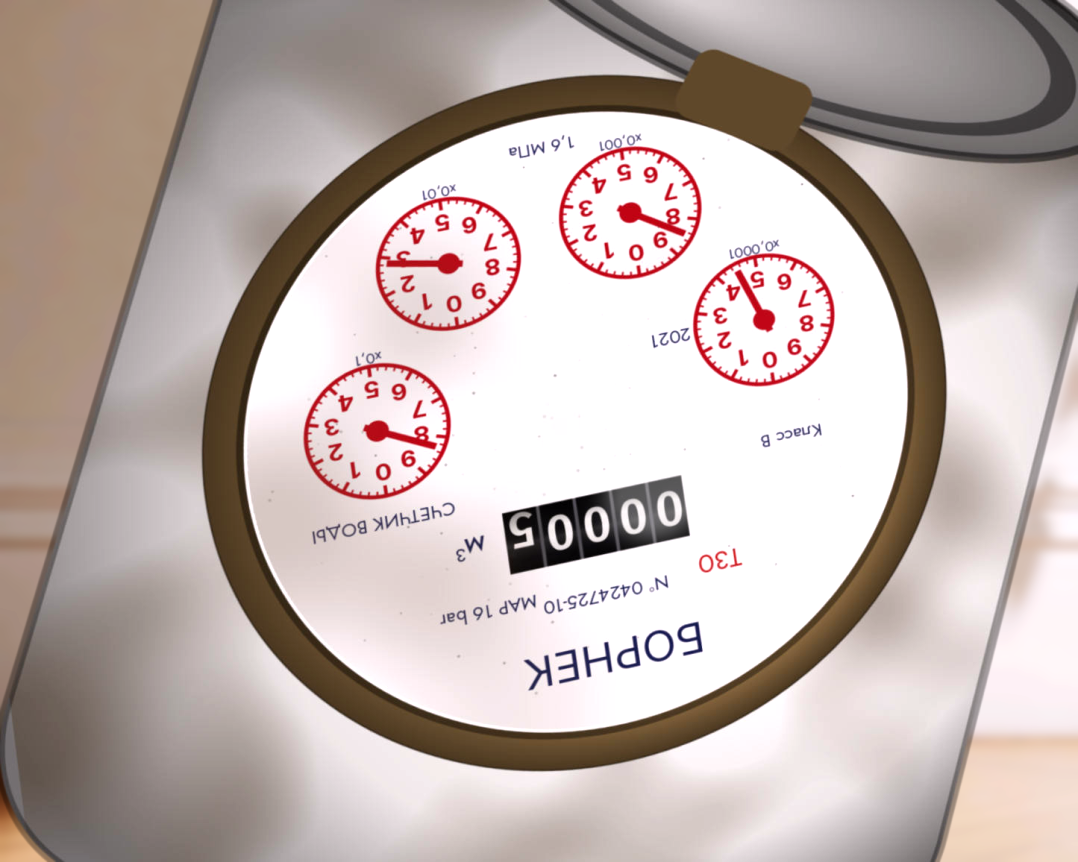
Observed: 4.8284 m³
